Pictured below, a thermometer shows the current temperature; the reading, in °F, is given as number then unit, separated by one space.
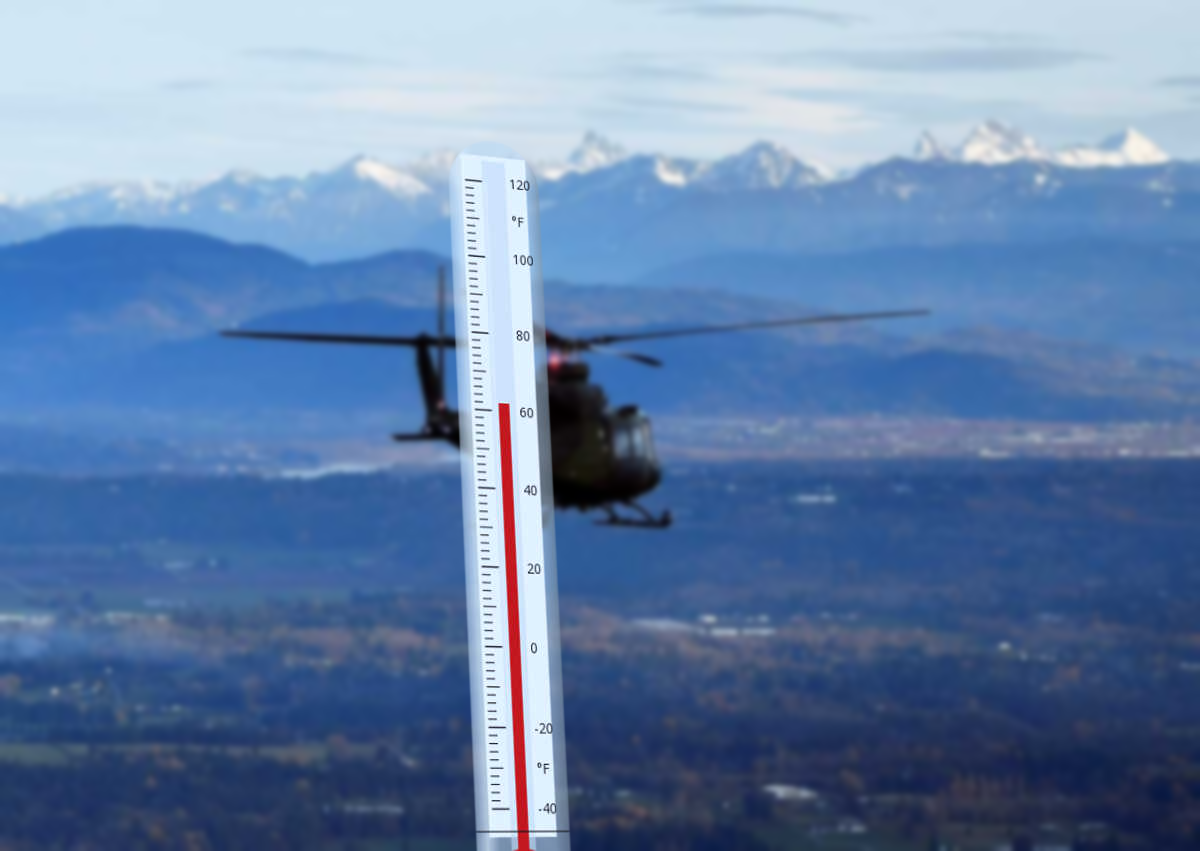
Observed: 62 °F
